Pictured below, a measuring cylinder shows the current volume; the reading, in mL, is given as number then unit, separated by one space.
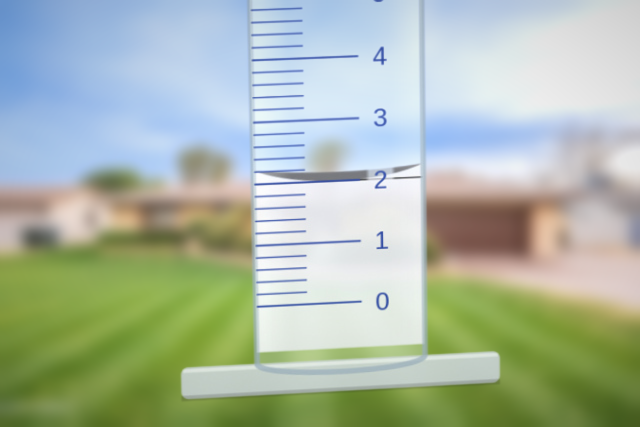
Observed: 2 mL
